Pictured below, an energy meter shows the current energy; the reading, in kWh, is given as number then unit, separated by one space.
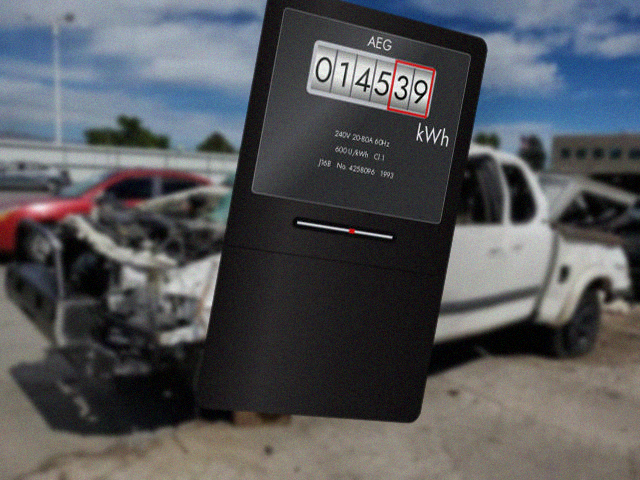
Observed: 145.39 kWh
